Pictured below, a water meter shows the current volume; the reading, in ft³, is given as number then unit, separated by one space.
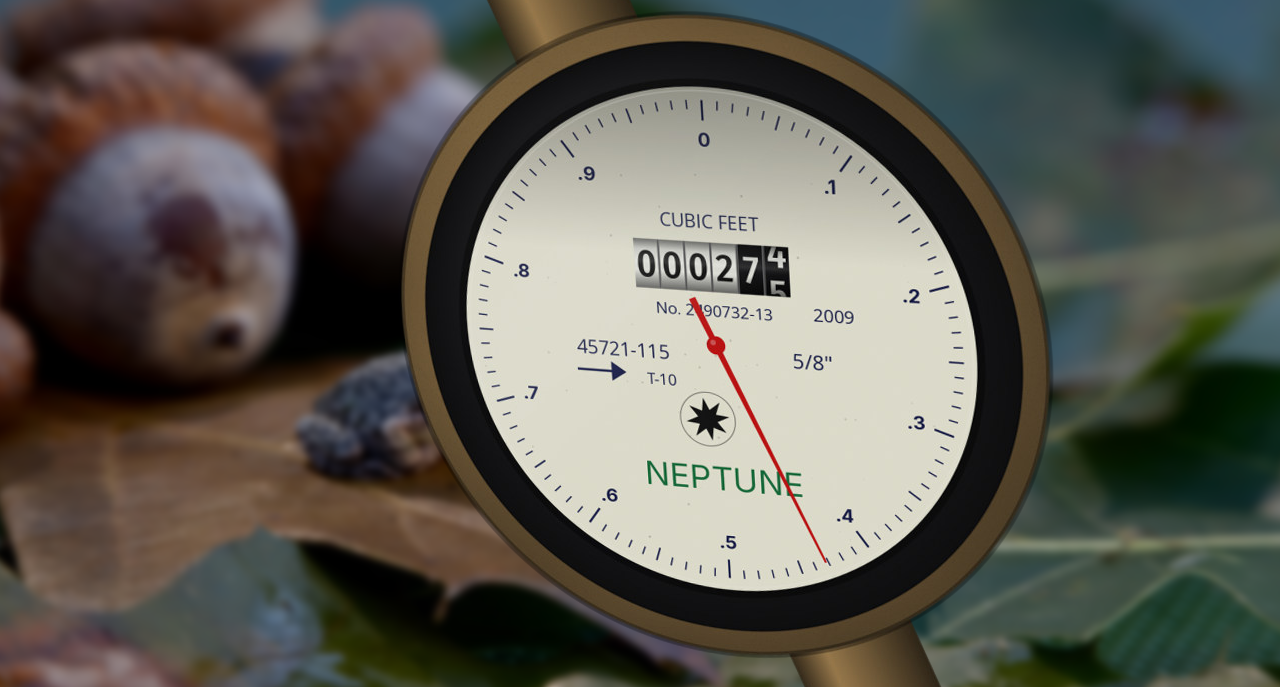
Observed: 274.43 ft³
